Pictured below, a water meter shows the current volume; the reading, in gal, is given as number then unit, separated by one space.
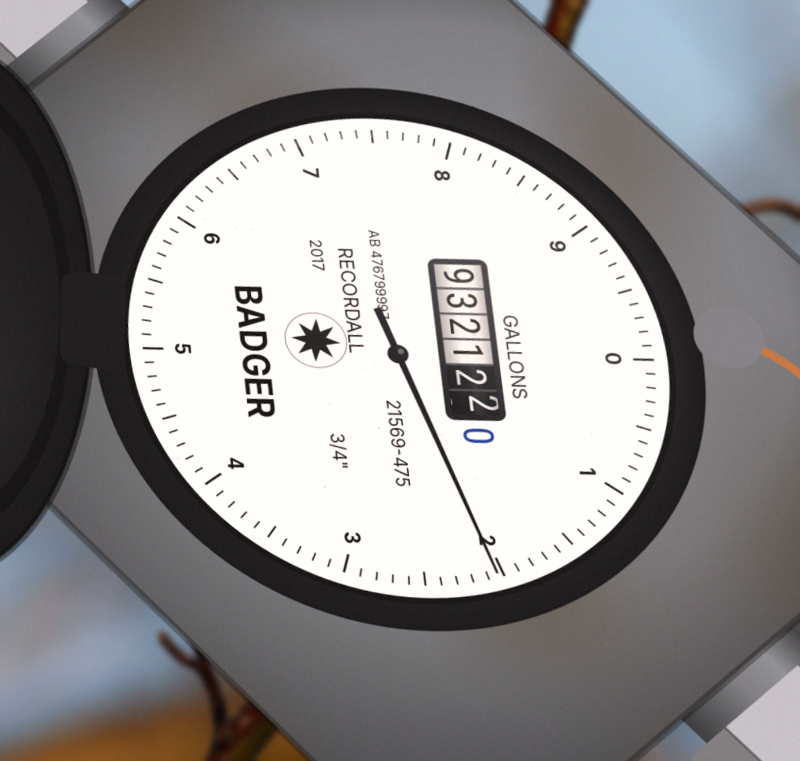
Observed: 9321222.0 gal
